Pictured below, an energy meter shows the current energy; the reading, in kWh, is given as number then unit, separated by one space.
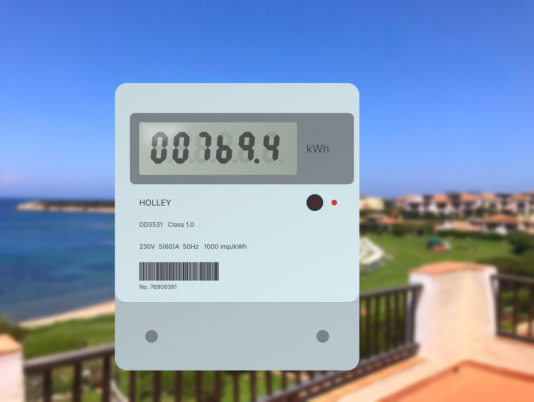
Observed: 769.4 kWh
